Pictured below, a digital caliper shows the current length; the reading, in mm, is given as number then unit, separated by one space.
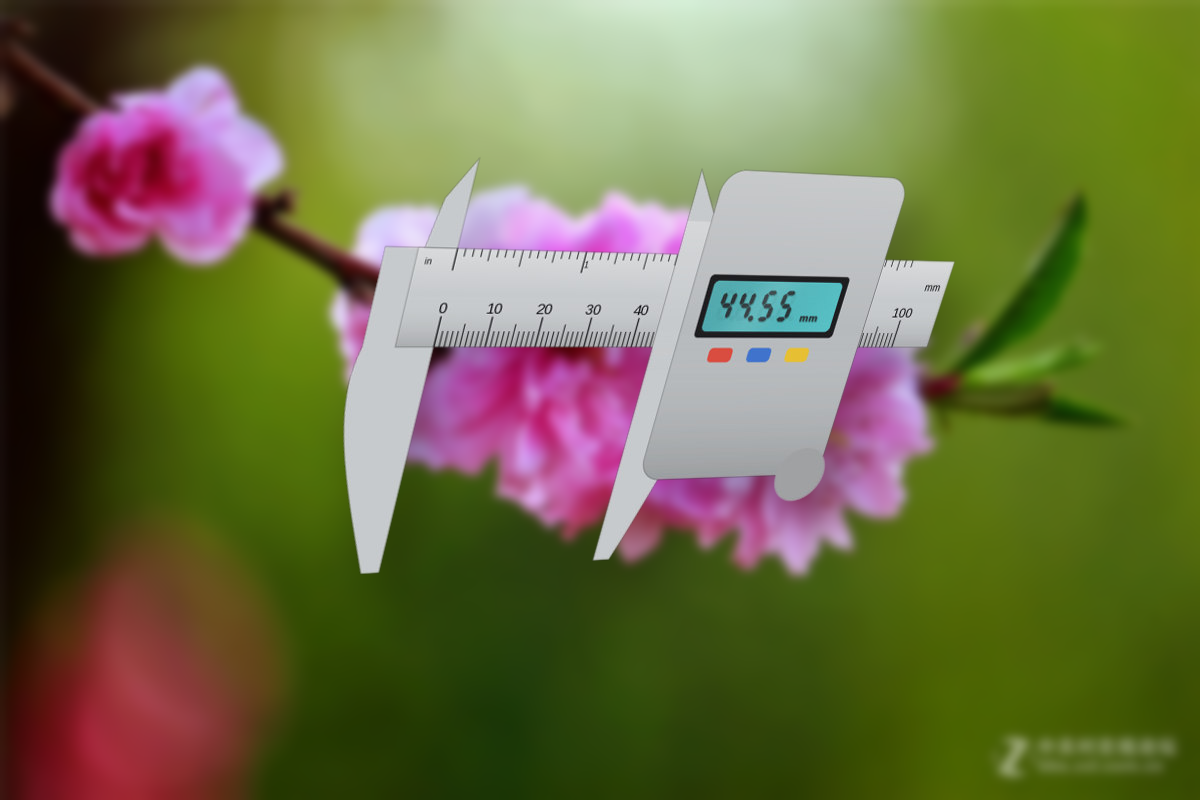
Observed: 44.55 mm
